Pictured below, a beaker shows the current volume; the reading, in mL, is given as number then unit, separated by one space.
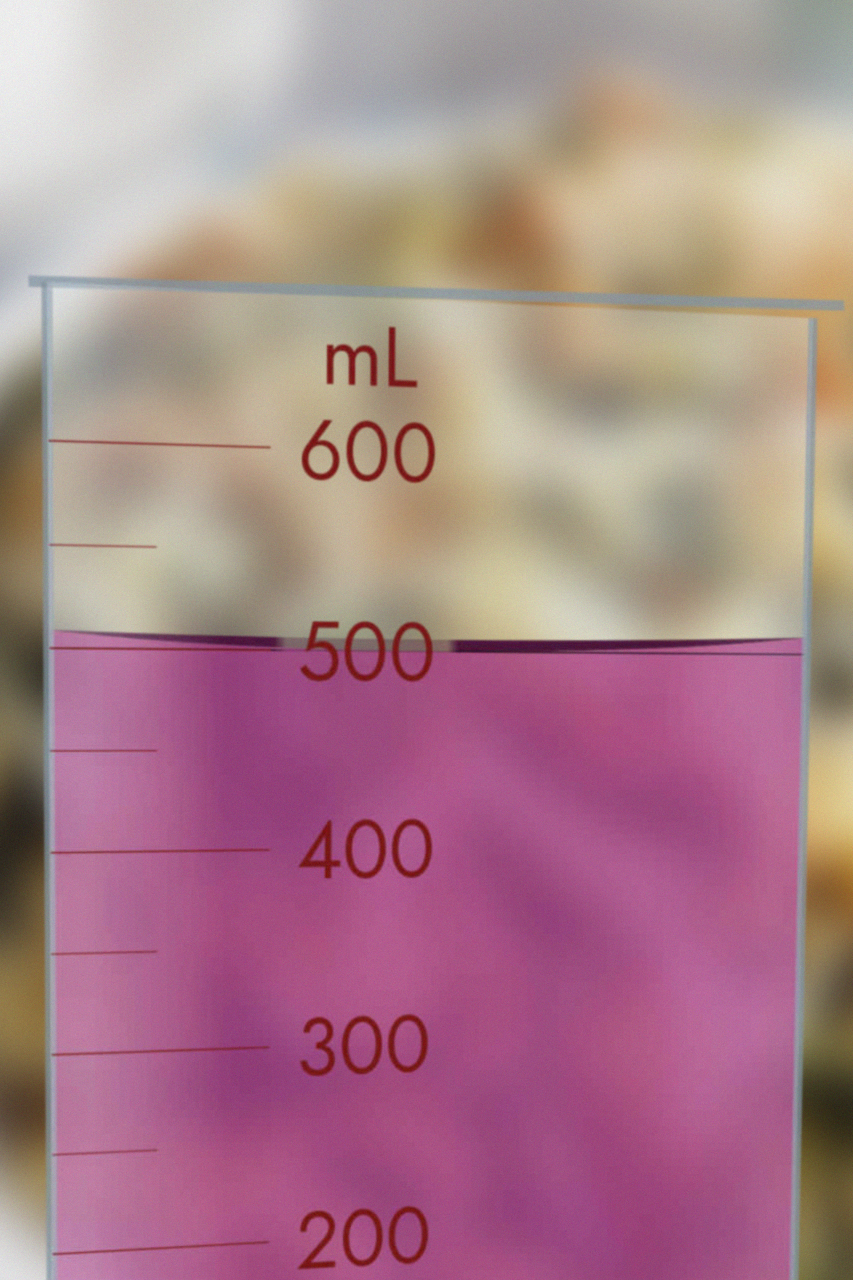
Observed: 500 mL
